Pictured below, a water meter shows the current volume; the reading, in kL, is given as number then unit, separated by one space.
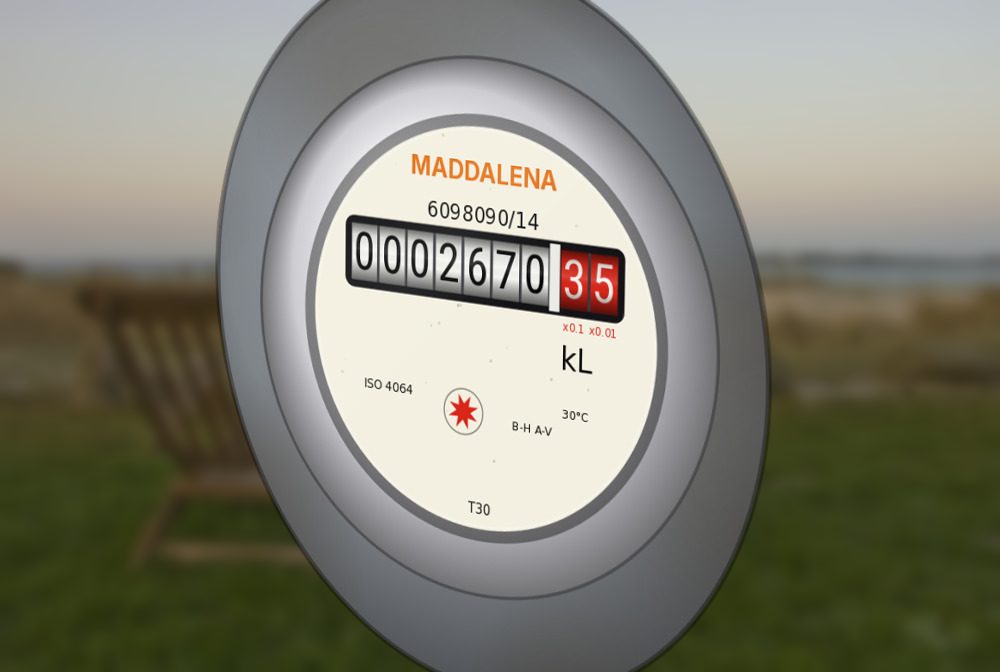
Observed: 2670.35 kL
